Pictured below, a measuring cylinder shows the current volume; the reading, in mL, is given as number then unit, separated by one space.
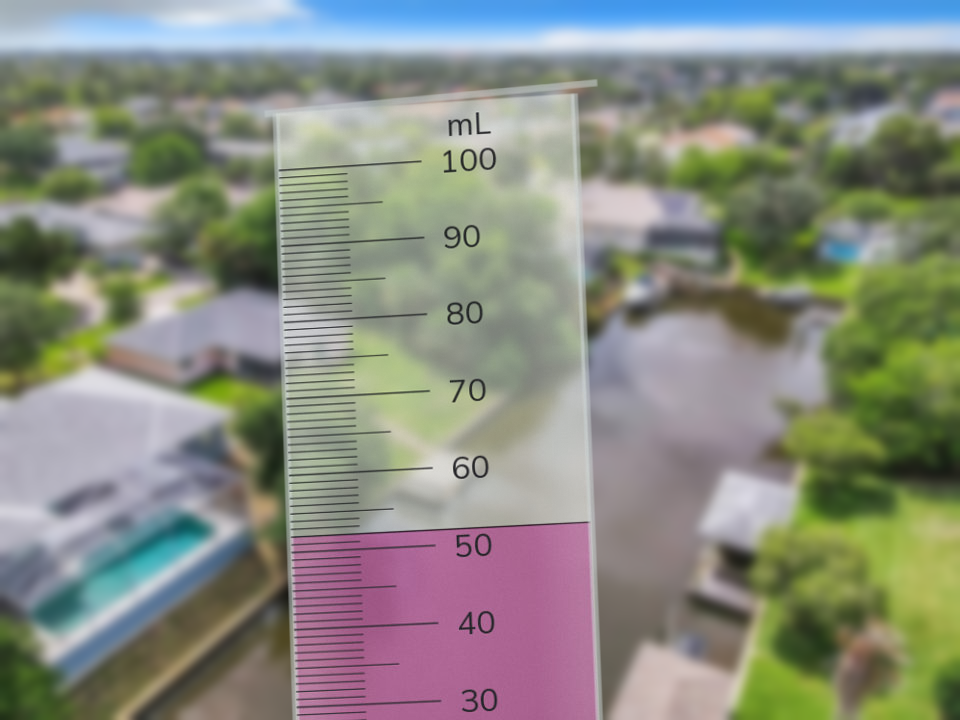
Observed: 52 mL
